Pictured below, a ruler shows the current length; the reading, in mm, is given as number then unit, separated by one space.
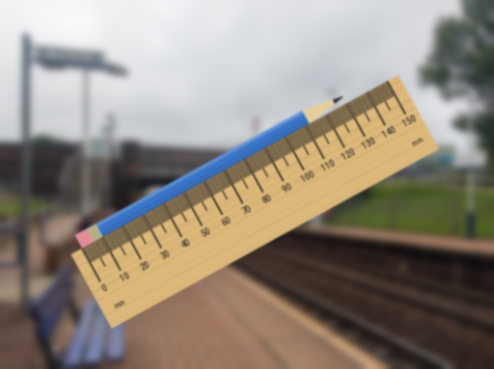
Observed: 130 mm
